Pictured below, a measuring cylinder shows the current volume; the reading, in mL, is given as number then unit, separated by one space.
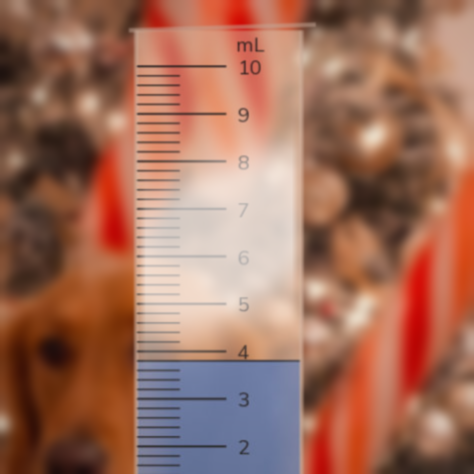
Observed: 3.8 mL
